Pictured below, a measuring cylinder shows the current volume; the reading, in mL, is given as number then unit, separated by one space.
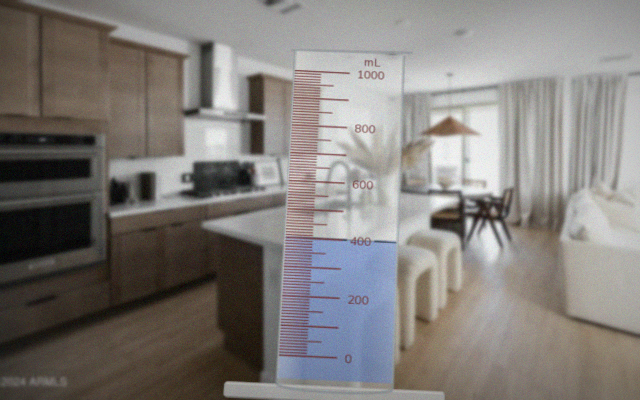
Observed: 400 mL
